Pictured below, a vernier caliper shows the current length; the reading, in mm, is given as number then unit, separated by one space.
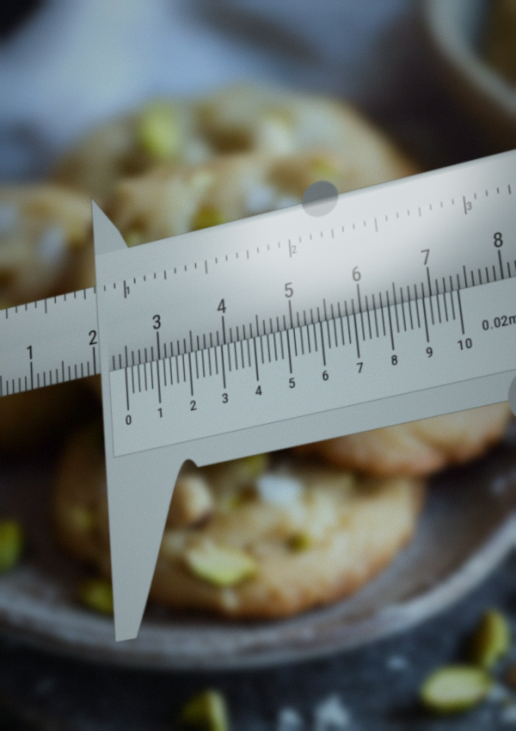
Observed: 24.8 mm
